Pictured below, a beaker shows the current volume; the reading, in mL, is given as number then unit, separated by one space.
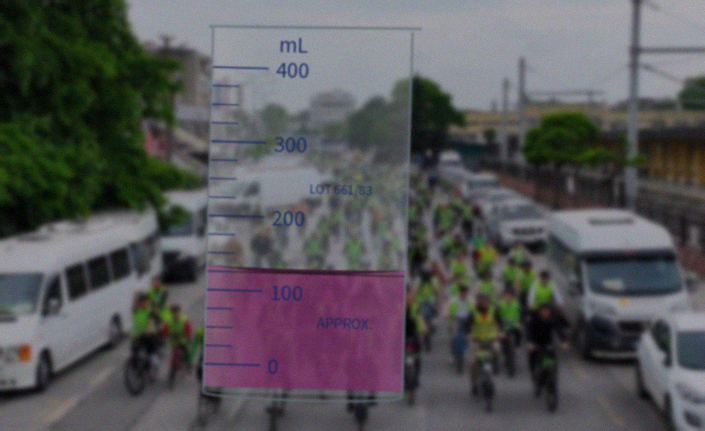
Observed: 125 mL
